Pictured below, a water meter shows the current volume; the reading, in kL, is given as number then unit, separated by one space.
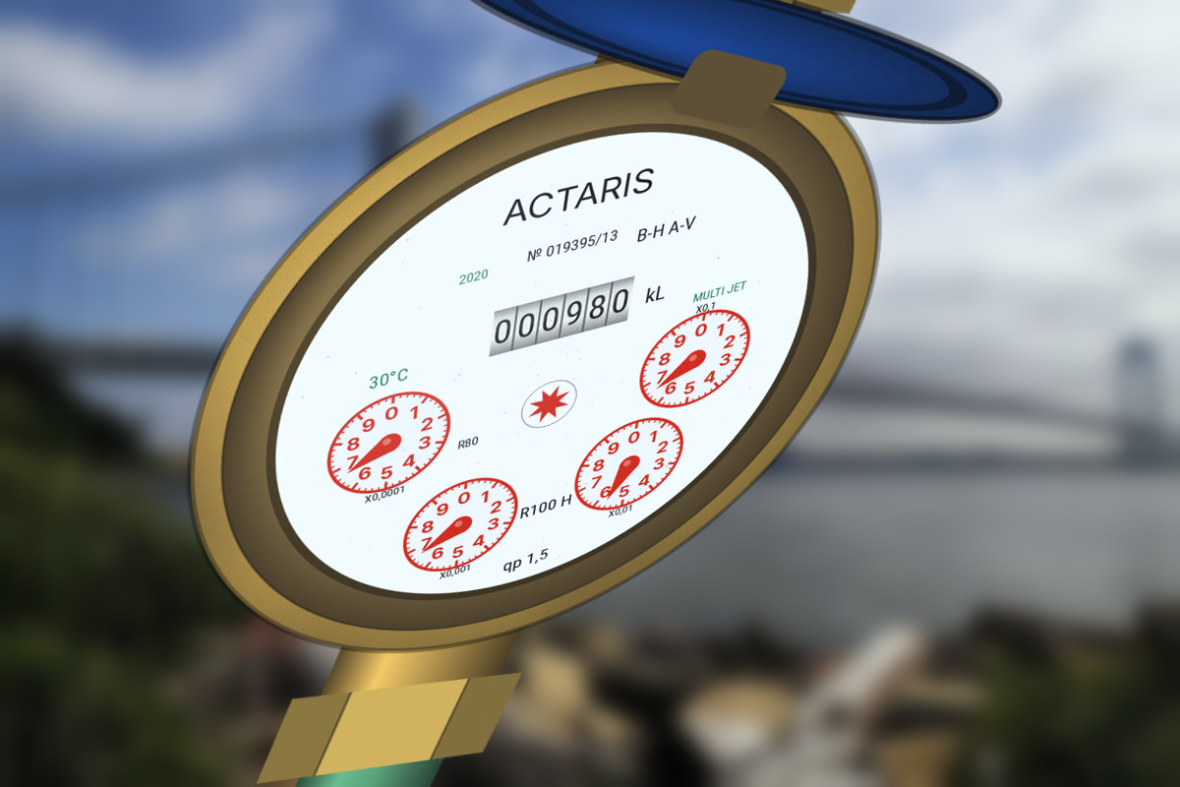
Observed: 980.6566 kL
